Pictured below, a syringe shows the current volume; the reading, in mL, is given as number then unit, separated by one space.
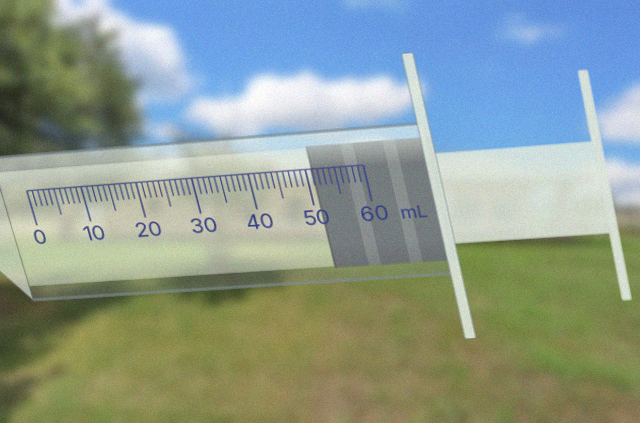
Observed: 51 mL
